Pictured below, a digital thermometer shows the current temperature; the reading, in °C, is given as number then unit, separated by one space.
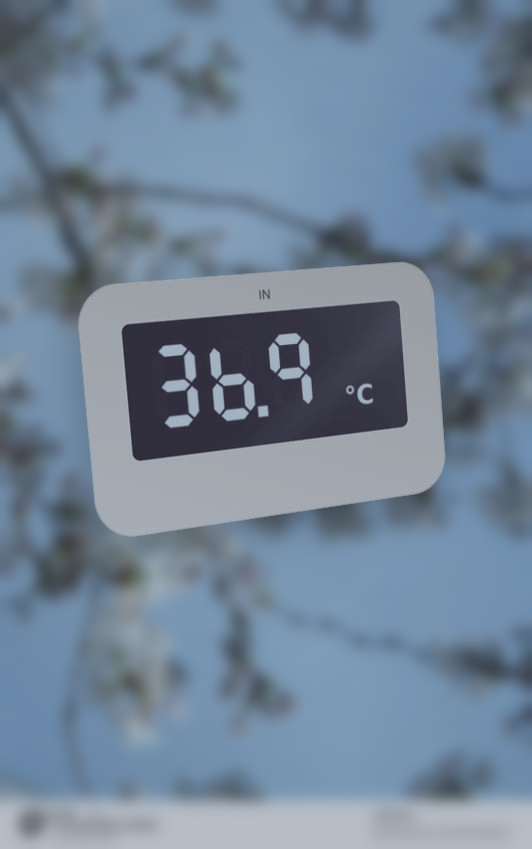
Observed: 36.9 °C
